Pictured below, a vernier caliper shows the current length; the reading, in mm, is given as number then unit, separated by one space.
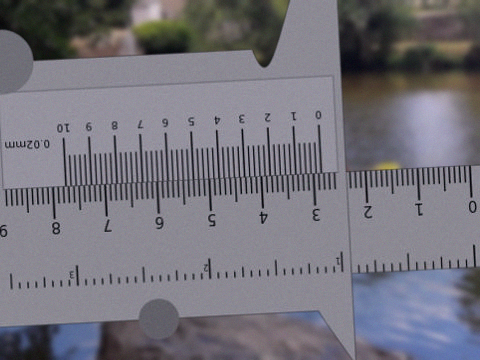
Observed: 28.5 mm
